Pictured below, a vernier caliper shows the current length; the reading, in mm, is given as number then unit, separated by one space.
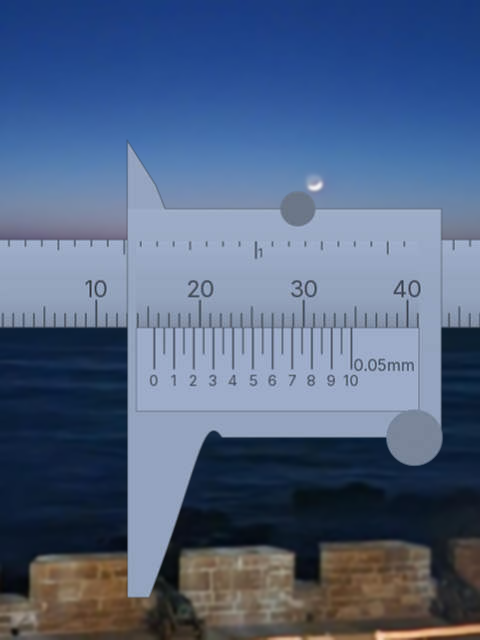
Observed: 15.6 mm
